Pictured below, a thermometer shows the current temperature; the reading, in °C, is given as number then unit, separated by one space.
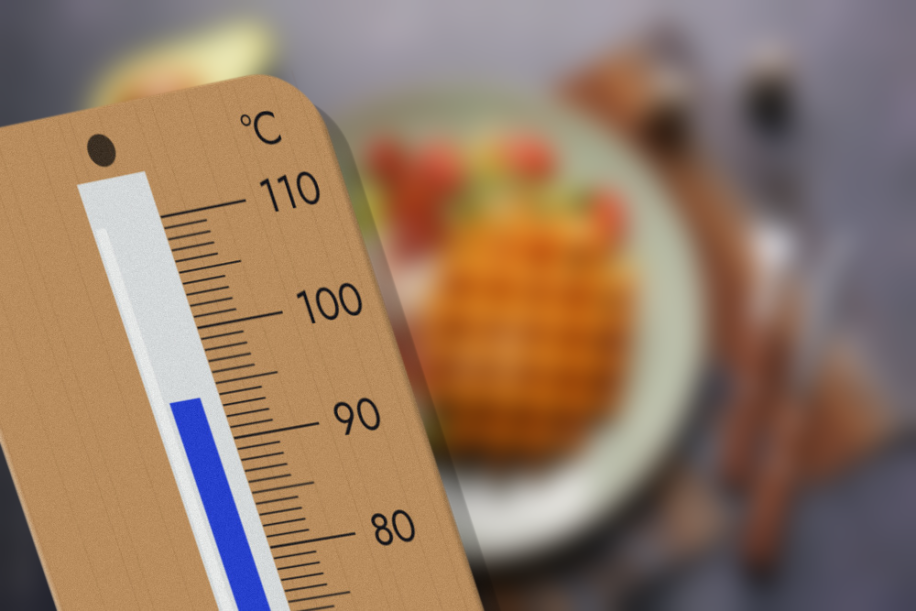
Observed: 94 °C
